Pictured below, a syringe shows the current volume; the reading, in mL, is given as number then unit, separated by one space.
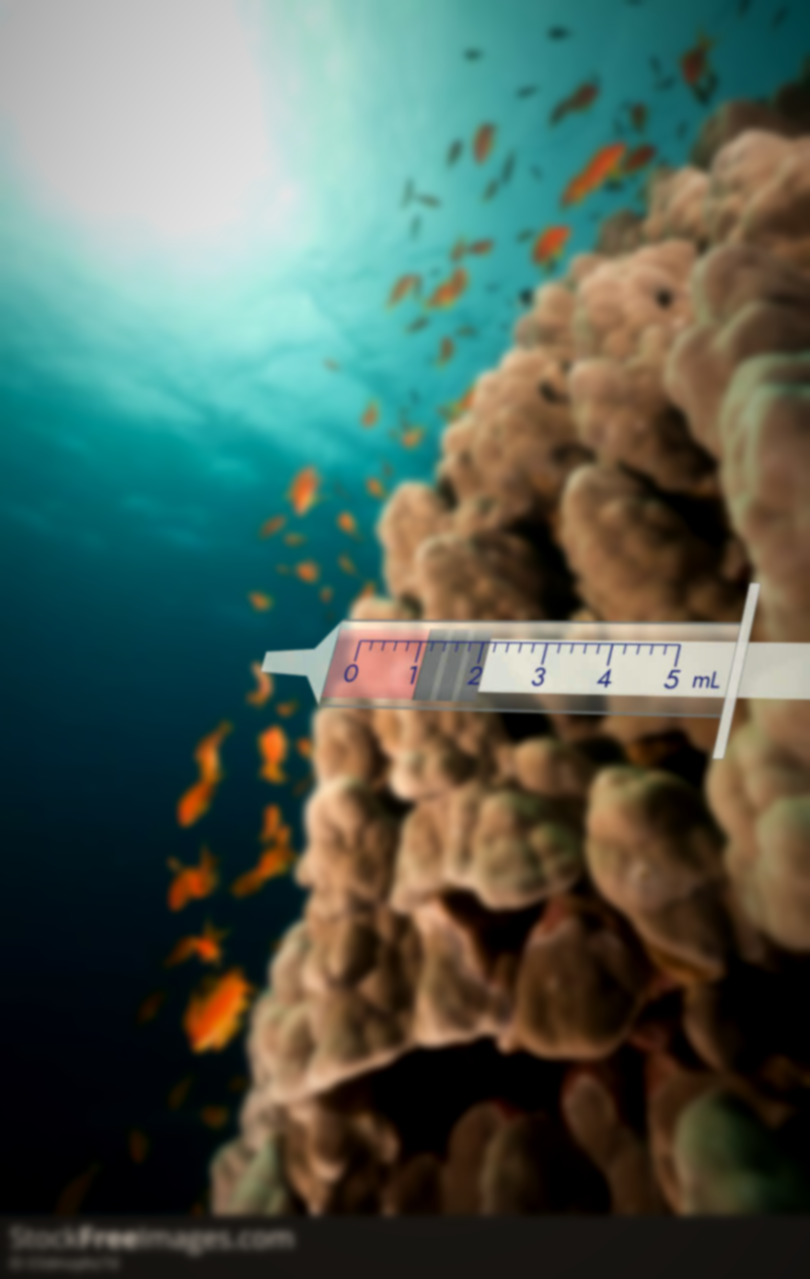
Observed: 1.1 mL
